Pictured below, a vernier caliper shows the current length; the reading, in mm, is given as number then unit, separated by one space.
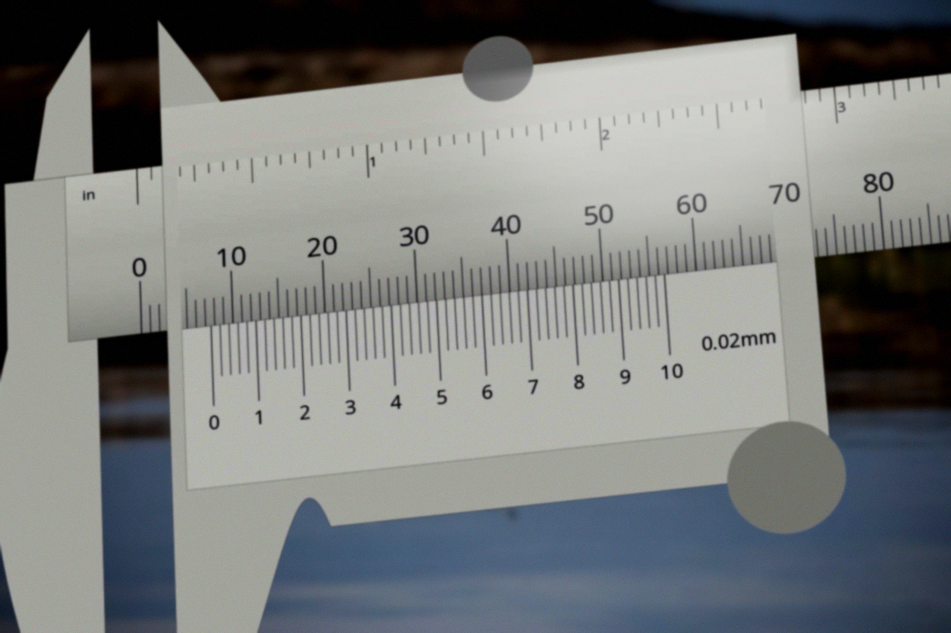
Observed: 7.6 mm
